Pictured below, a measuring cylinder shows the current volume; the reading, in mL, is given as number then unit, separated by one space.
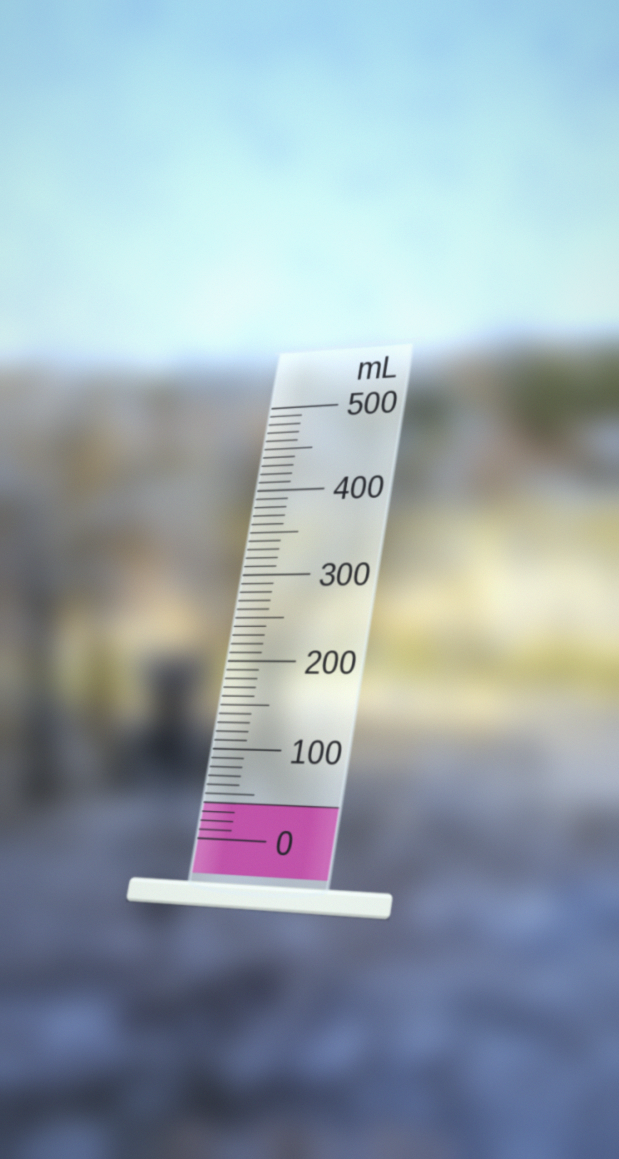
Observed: 40 mL
